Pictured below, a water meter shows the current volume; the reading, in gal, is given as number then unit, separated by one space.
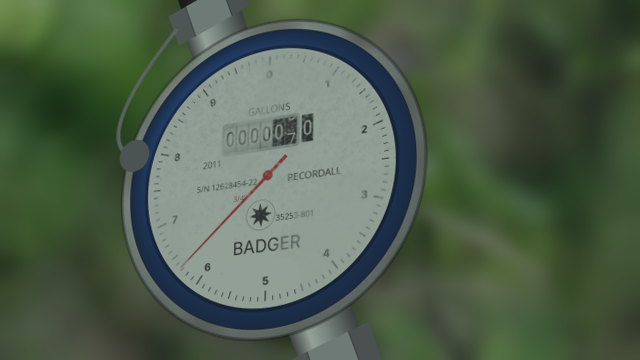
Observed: 66.3 gal
